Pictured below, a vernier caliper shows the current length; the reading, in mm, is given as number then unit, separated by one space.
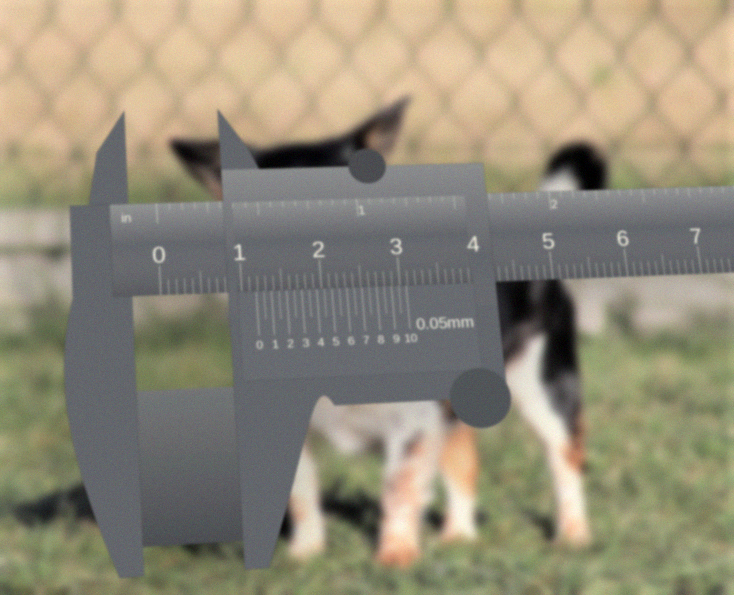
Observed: 11.8 mm
